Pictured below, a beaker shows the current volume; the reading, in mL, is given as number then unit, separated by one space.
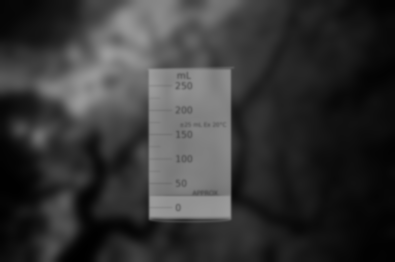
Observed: 25 mL
